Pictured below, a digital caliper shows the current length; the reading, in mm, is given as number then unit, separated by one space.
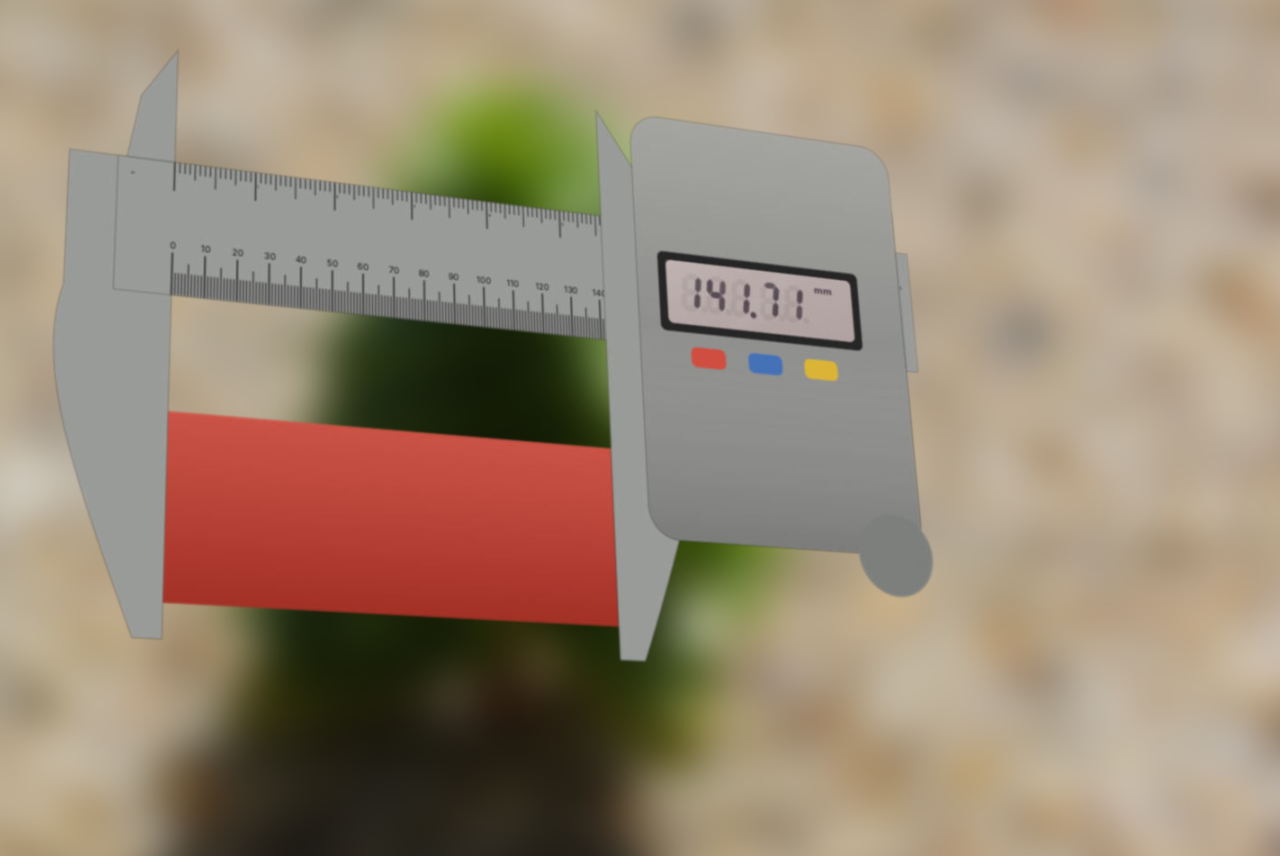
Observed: 141.71 mm
